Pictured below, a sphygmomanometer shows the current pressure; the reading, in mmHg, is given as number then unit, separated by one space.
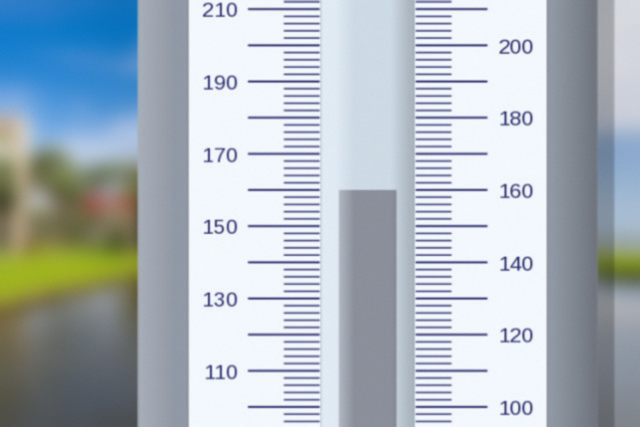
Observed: 160 mmHg
